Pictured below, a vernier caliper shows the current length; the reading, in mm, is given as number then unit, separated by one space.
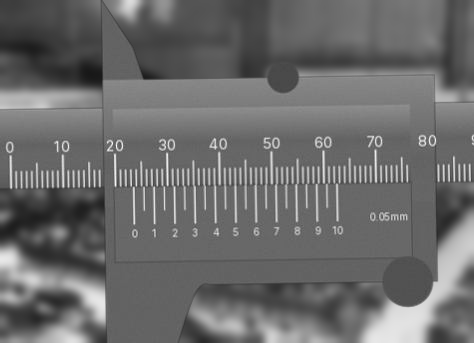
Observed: 23.5 mm
